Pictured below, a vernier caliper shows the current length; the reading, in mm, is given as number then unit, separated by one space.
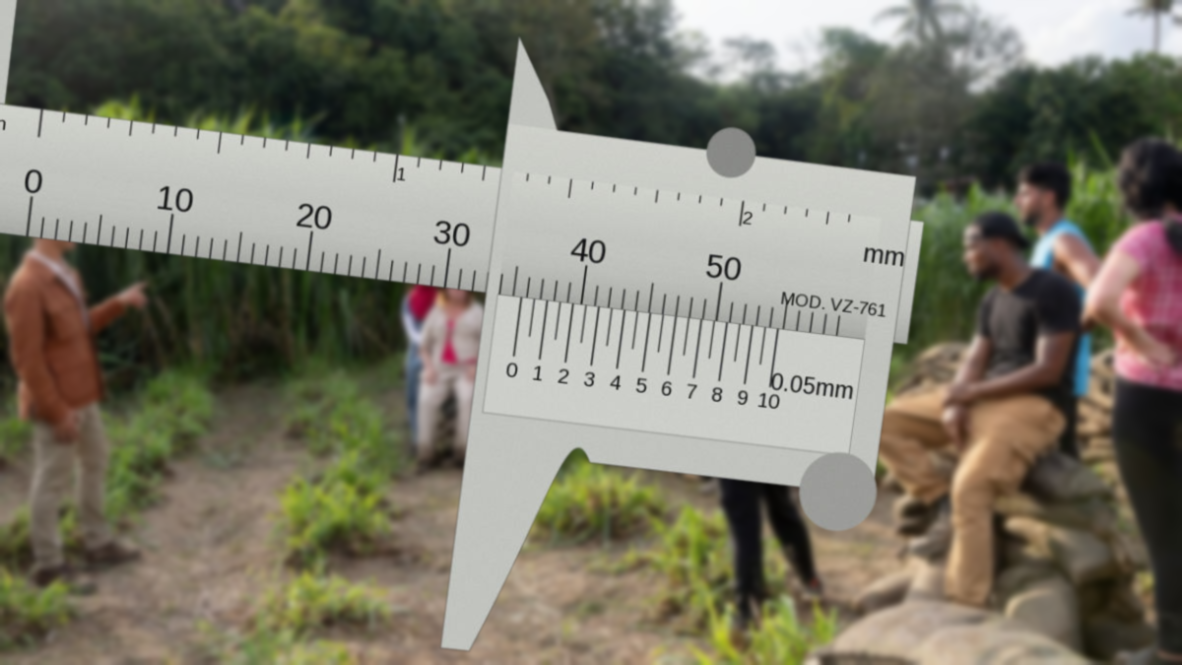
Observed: 35.6 mm
